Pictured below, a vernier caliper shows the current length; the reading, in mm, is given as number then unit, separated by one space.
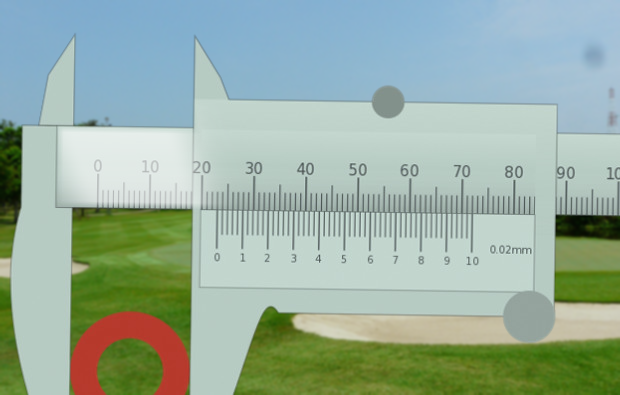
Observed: 23.0 mm
